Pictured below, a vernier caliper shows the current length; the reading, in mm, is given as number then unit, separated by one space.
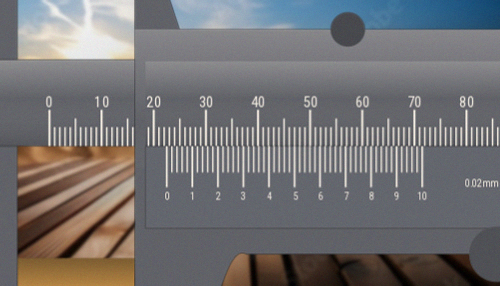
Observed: 22.5 mm
